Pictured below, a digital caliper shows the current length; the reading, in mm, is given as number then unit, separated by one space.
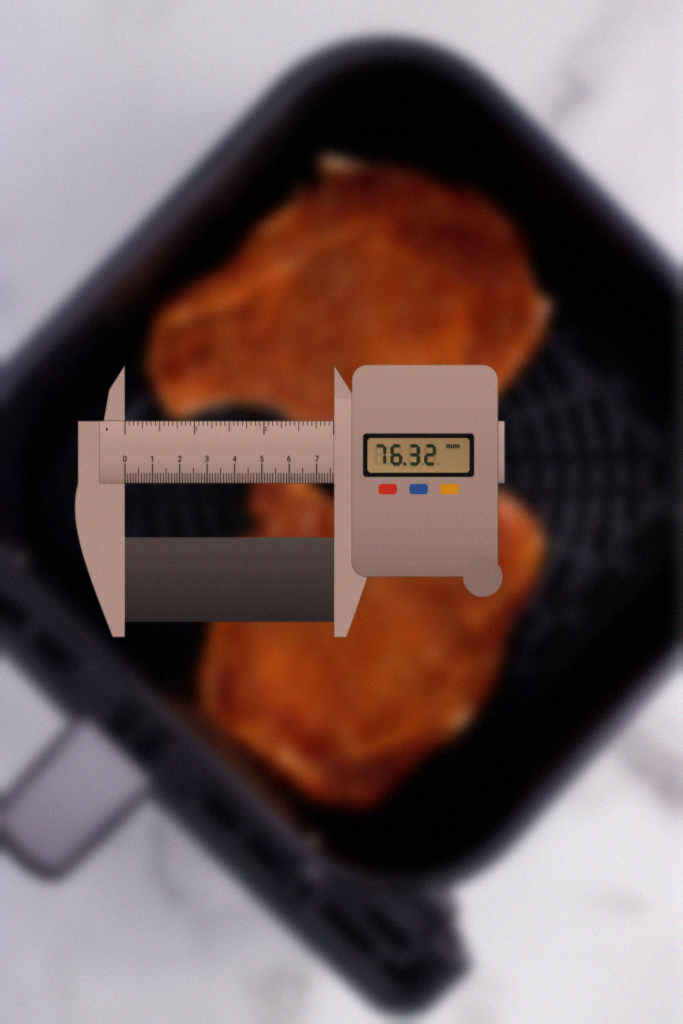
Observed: 76.32 mm
